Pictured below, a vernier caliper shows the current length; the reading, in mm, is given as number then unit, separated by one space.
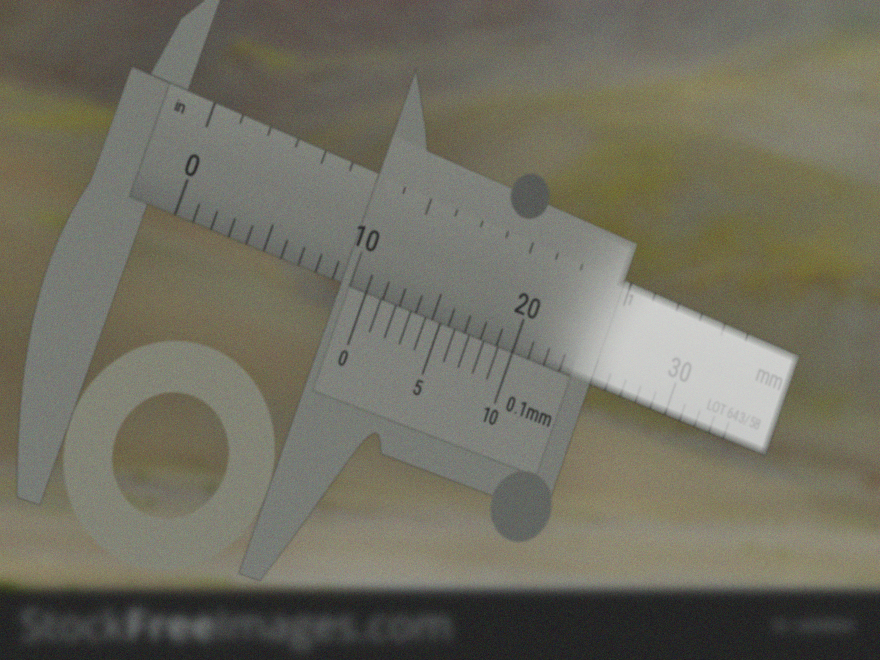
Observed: 11.0 mm
